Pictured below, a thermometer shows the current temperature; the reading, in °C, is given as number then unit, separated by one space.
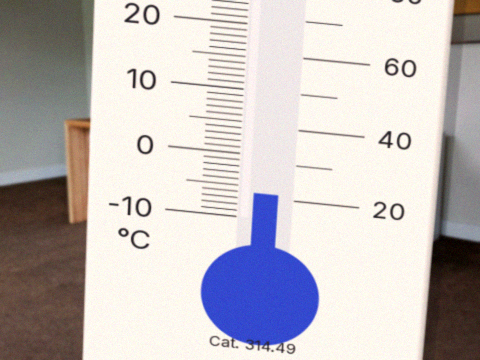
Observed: -6 °C
